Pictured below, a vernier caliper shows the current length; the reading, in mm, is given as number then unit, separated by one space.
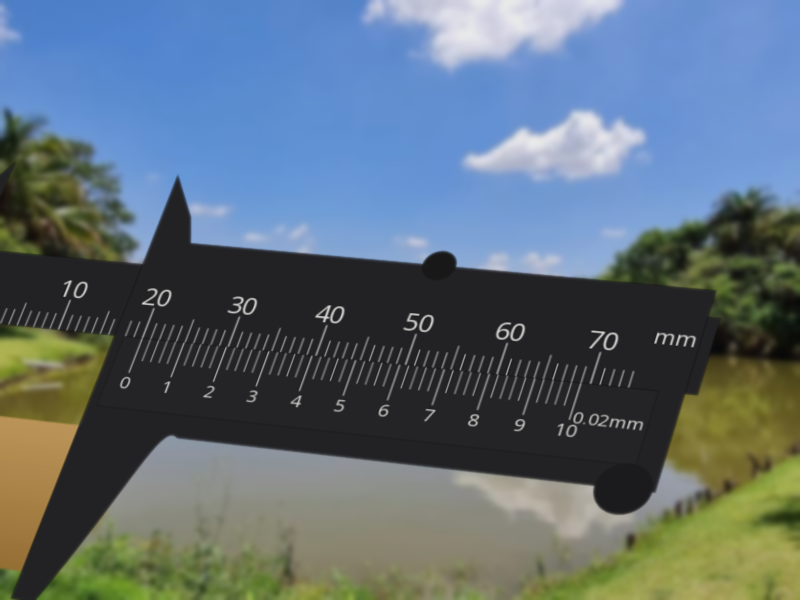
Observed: 20.0 mm
